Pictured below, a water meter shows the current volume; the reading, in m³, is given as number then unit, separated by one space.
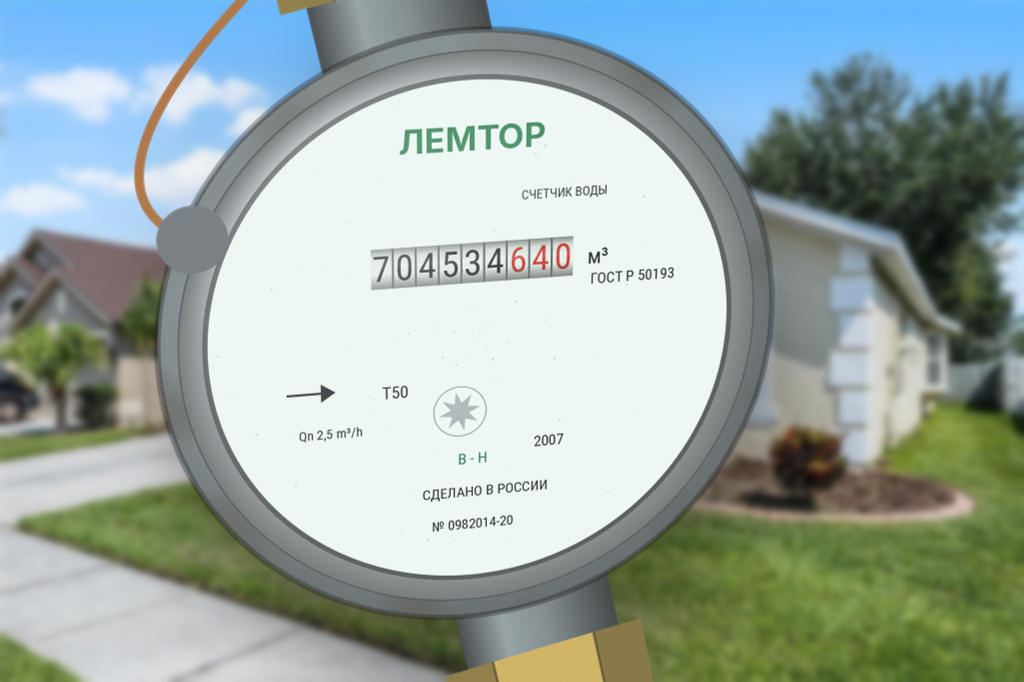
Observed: 704534.640 m³
